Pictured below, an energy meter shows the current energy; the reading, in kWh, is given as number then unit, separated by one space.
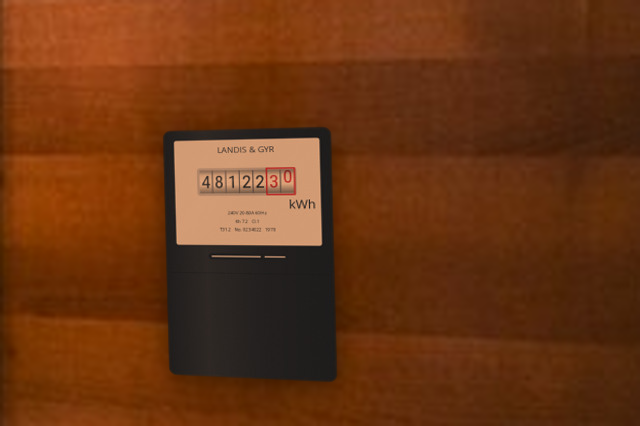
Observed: 48122.30 kWh
